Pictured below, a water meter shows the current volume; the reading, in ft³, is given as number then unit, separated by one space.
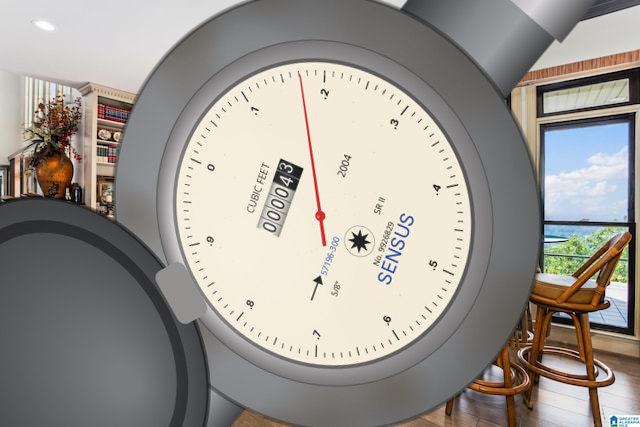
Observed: 43.17 ft³
